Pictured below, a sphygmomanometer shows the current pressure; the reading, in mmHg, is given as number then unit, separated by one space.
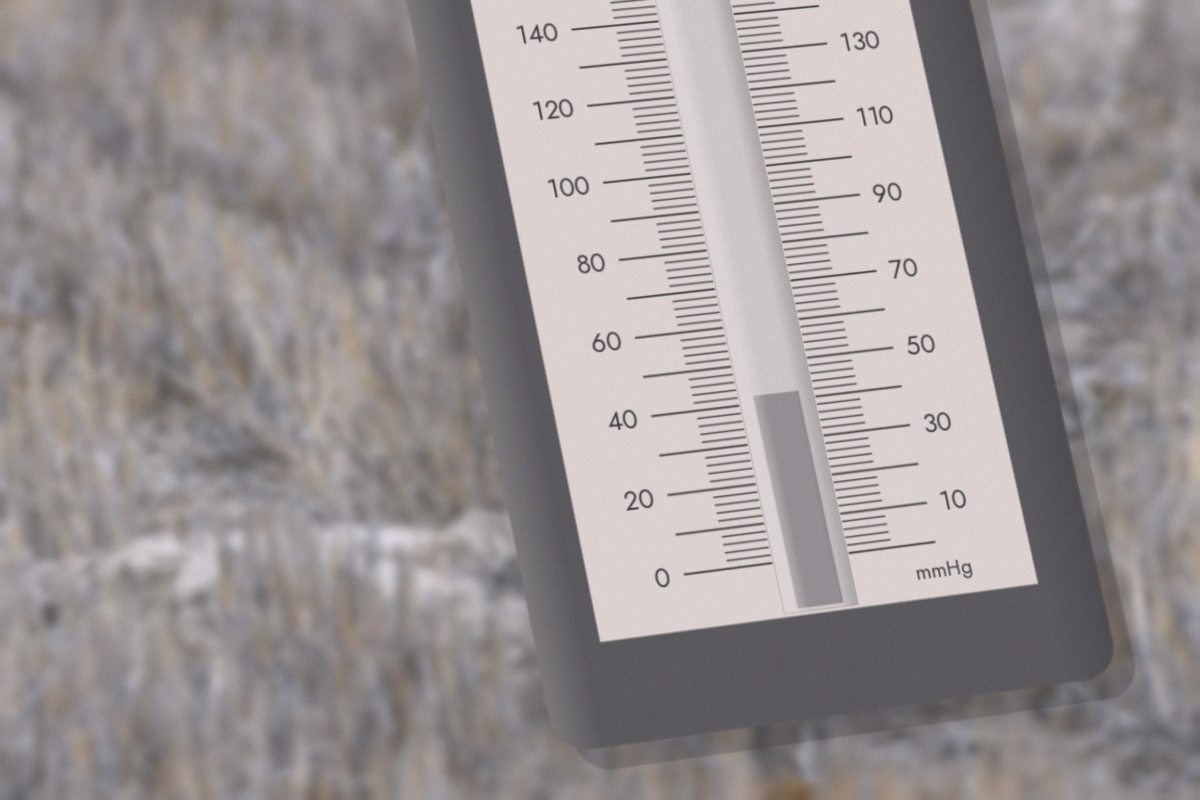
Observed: 42 mmHg
